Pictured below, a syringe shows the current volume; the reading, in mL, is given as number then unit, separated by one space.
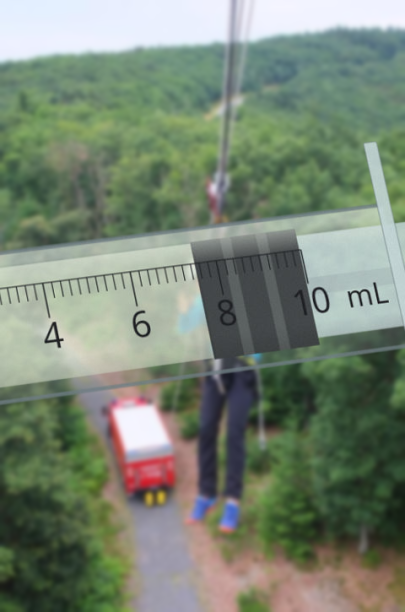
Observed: 7.5 mL
